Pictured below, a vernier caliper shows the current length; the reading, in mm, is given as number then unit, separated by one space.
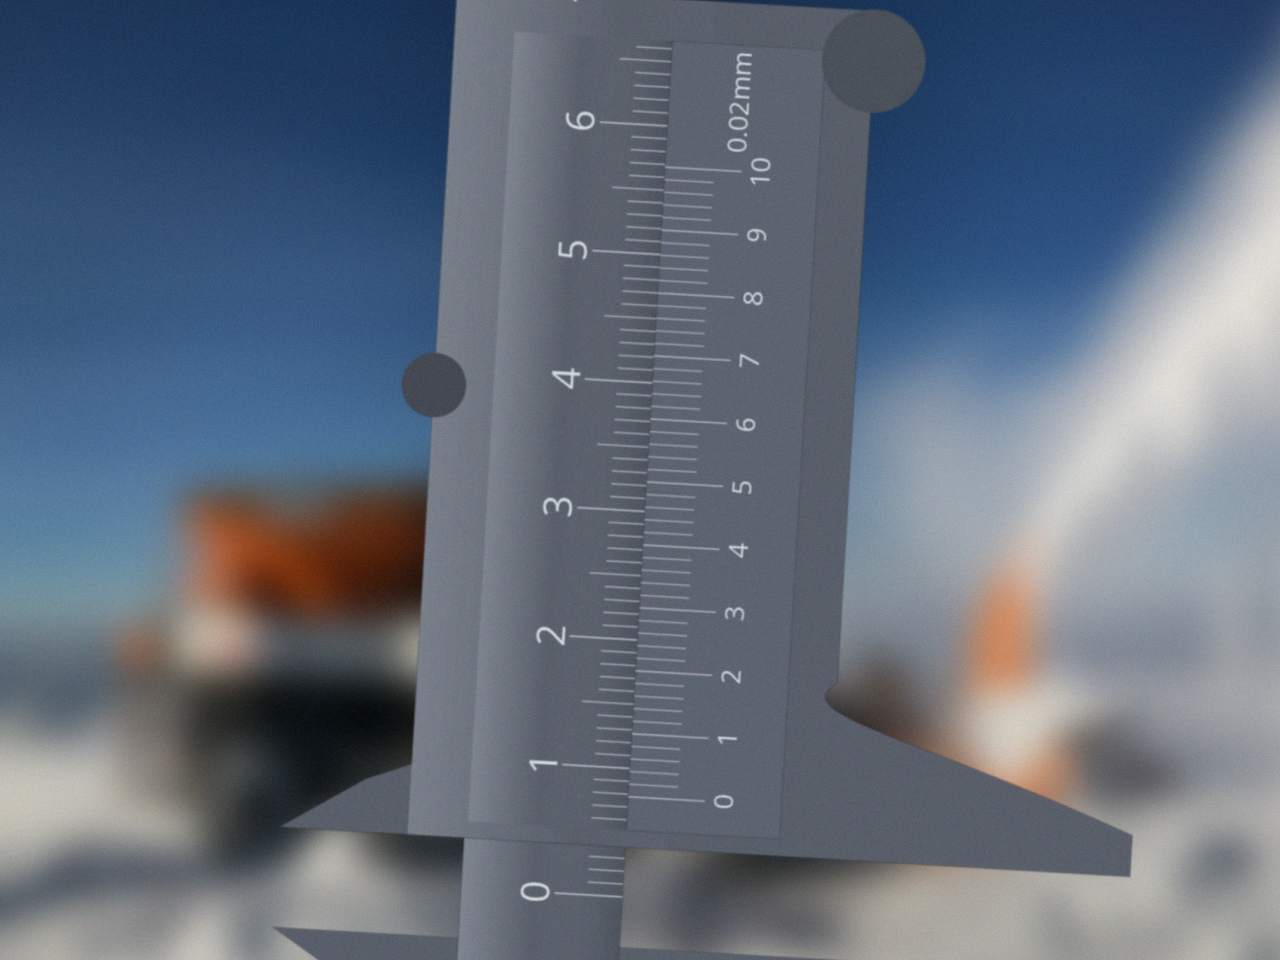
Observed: 7.8 mm
